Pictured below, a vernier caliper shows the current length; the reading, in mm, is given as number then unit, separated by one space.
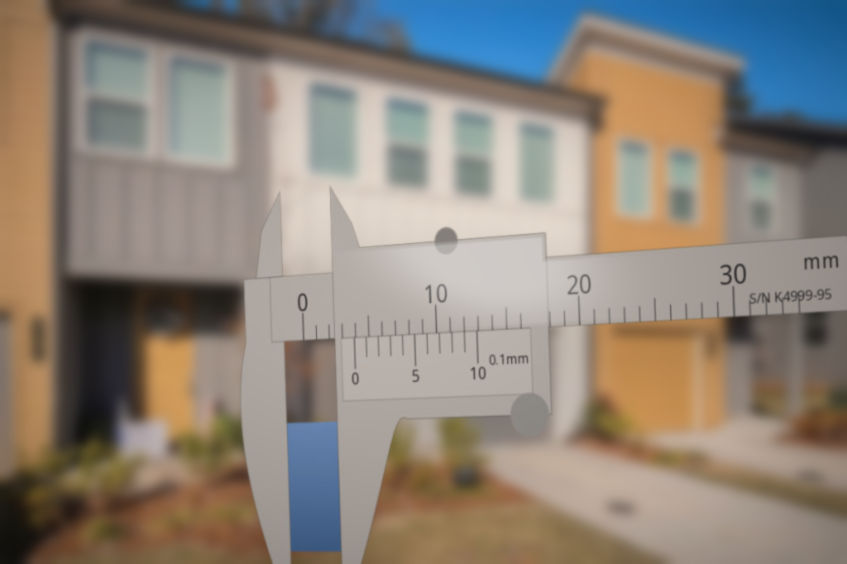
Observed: 3.9 mm
